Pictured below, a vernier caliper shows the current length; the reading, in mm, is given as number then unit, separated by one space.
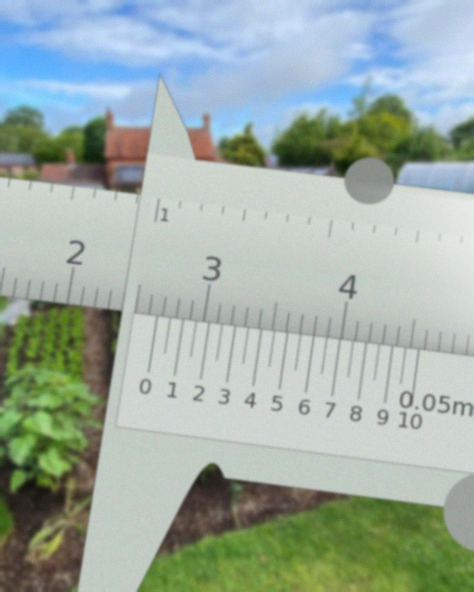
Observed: 26.6 mm
